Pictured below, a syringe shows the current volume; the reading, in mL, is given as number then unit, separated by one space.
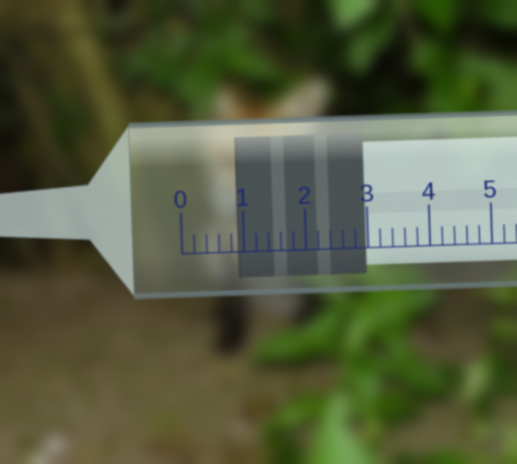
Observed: 0.9 mL
